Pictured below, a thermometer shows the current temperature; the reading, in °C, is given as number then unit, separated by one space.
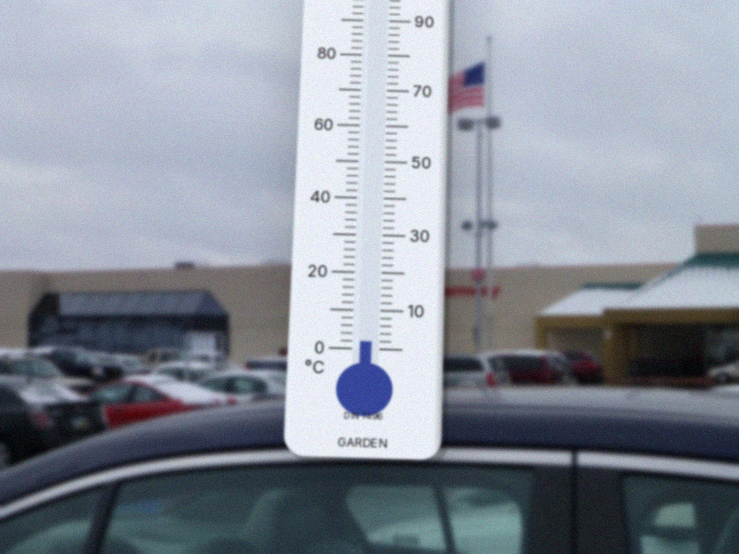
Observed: 2 °C
